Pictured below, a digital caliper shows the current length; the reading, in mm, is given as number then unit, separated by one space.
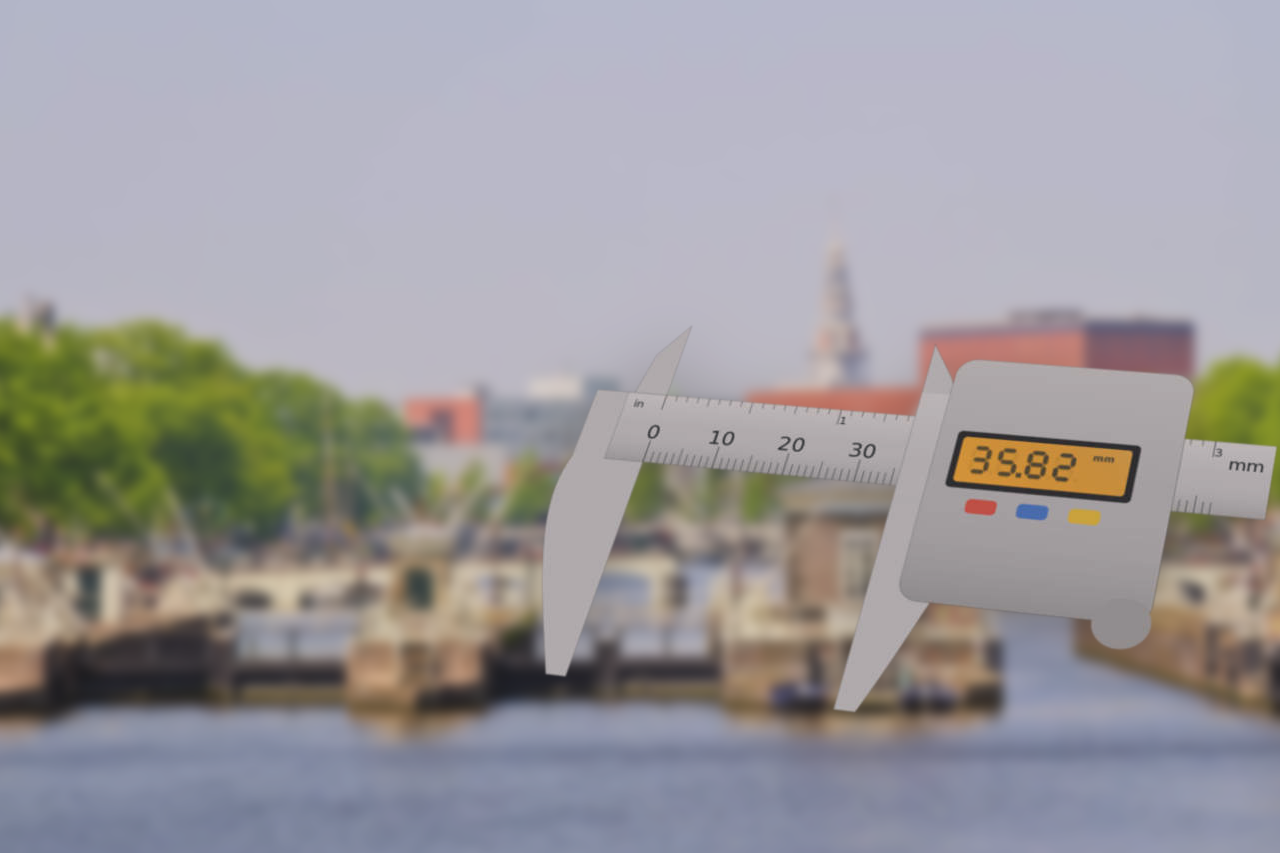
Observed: 35.82 mm
